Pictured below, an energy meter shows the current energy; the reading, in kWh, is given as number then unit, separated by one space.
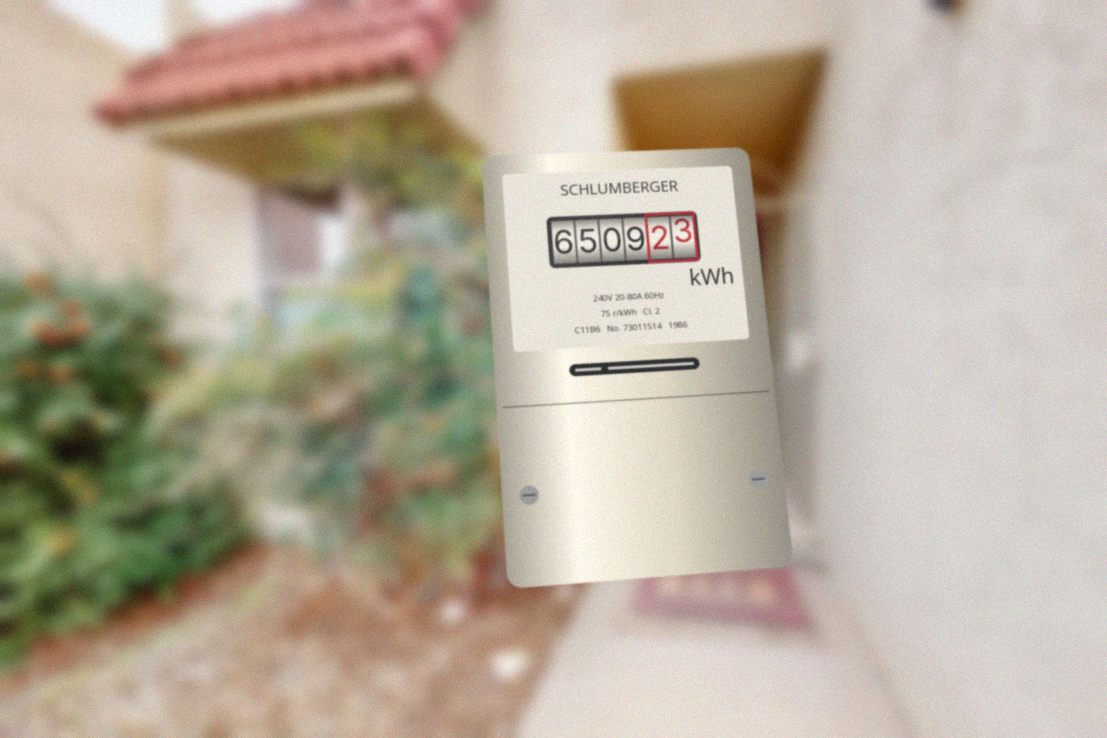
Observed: 6509.23 kWh
